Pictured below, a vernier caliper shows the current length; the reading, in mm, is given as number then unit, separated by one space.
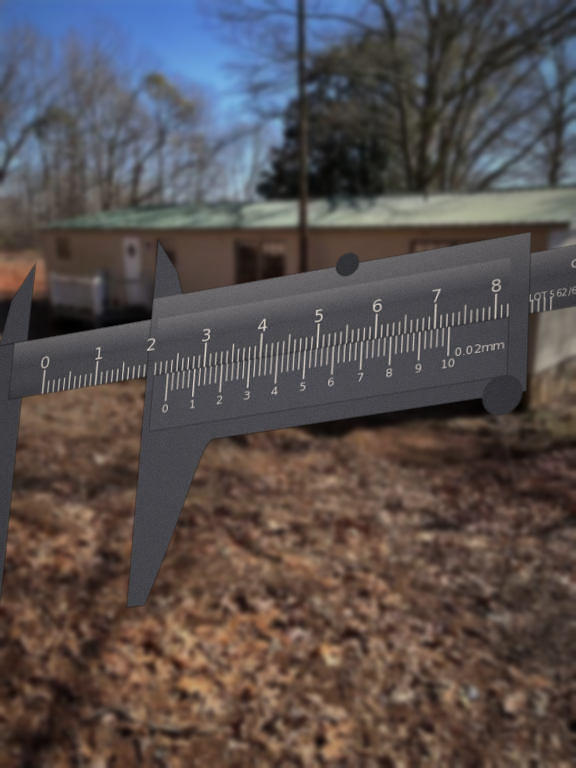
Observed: 23.4 mm
